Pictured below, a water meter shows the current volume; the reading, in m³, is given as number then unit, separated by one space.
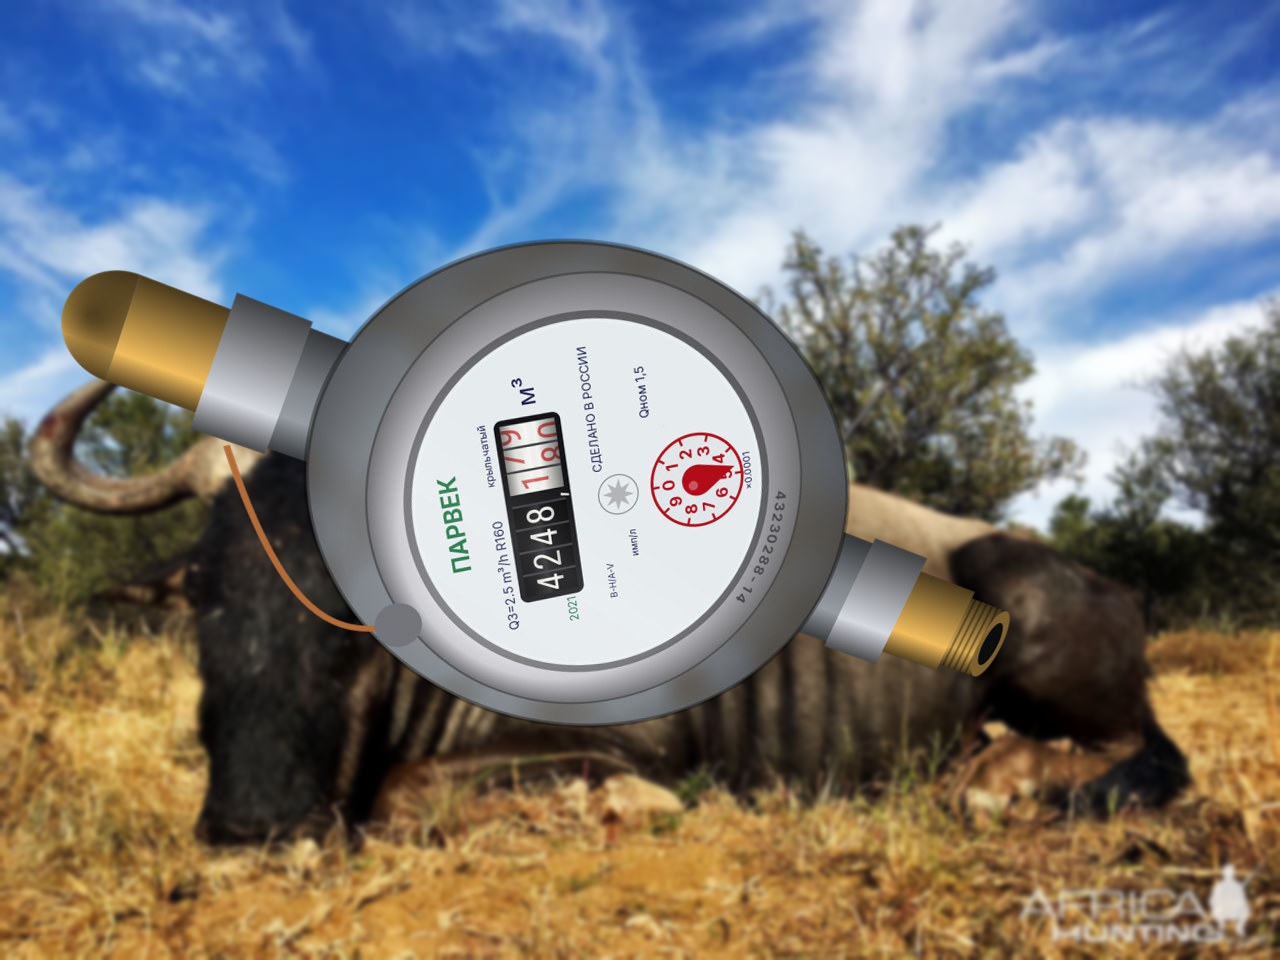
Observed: 4248.1794 m³
